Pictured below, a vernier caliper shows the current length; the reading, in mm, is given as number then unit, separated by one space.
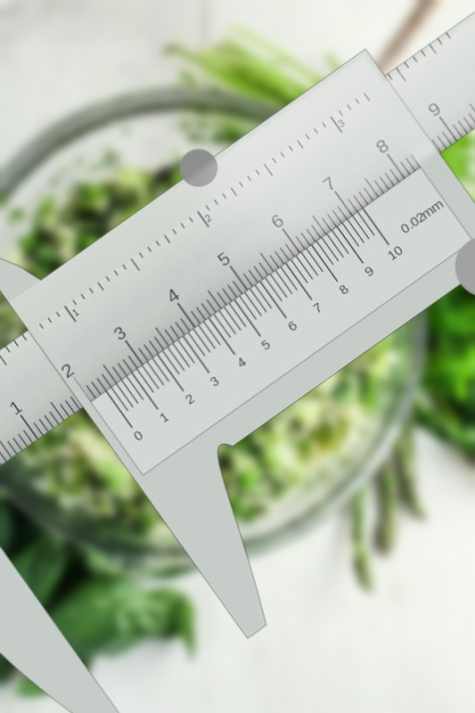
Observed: 23.0 mm
